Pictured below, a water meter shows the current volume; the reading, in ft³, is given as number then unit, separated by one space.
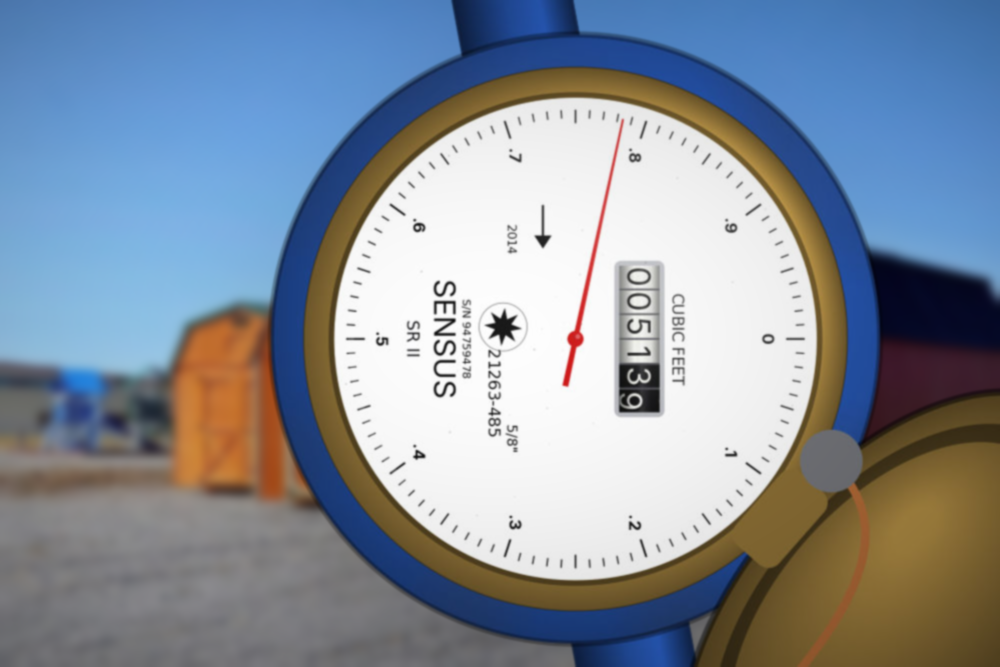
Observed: 5138.78 ft³
